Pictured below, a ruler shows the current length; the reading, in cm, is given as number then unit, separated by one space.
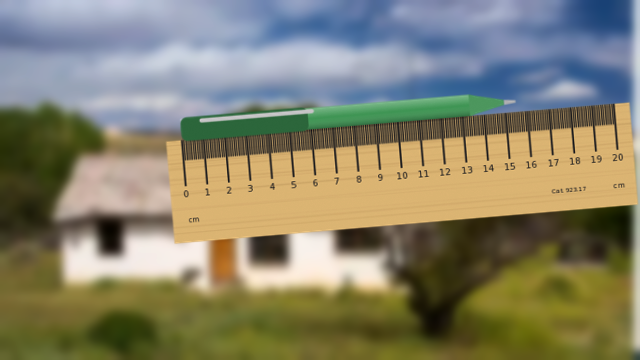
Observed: 15.5 cm
